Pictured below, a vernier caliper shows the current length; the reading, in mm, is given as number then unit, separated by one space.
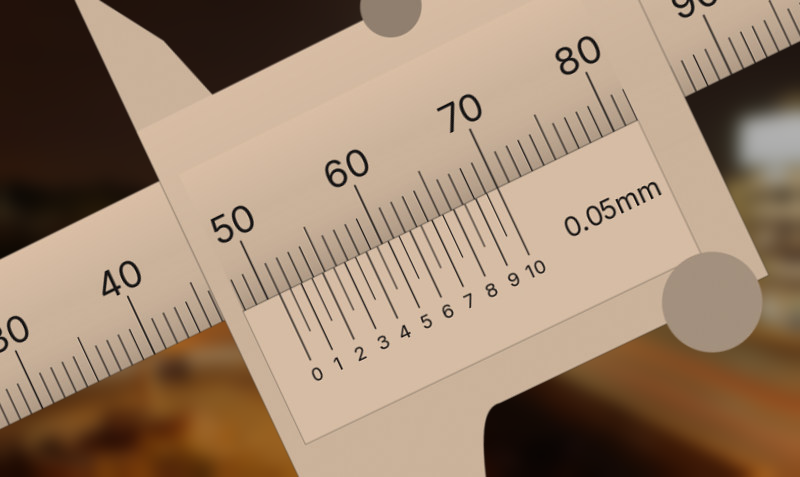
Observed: 51.0 mm
